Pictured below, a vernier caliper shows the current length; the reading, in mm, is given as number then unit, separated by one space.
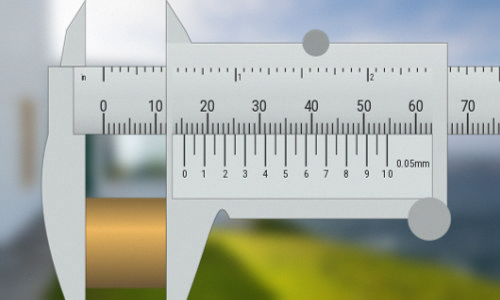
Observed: 15.5 mm
